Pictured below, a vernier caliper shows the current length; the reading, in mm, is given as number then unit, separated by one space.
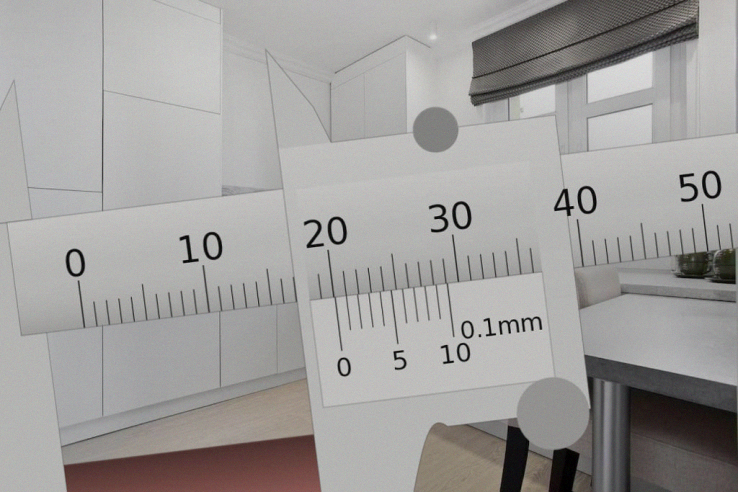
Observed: 20.1 mm
